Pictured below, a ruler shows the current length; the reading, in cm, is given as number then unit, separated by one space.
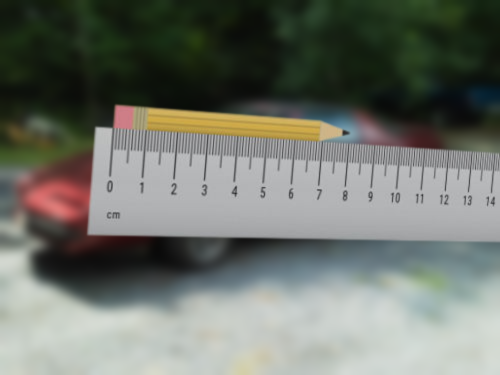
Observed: 8 cm
